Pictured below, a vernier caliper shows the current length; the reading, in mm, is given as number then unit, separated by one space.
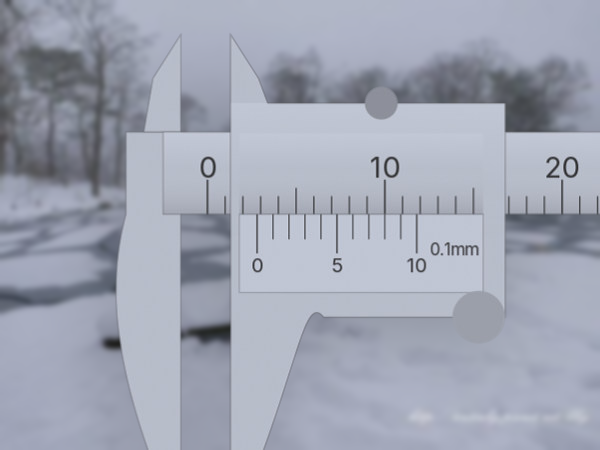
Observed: 2.8 mm
